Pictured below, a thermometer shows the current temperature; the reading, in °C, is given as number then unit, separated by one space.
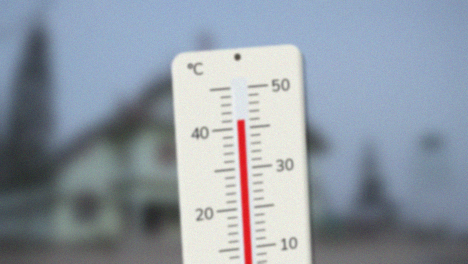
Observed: 42 °C
